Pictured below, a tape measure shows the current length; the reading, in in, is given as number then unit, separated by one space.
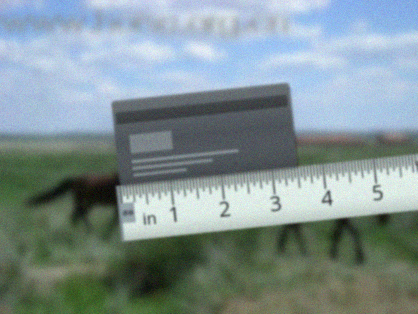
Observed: 3.5 in
